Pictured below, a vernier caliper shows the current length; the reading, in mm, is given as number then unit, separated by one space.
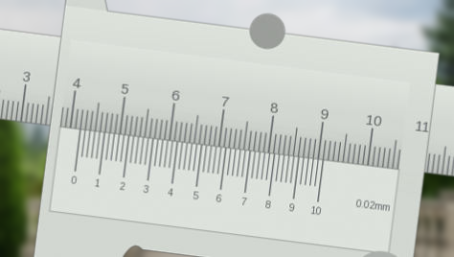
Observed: 42.0 mm
